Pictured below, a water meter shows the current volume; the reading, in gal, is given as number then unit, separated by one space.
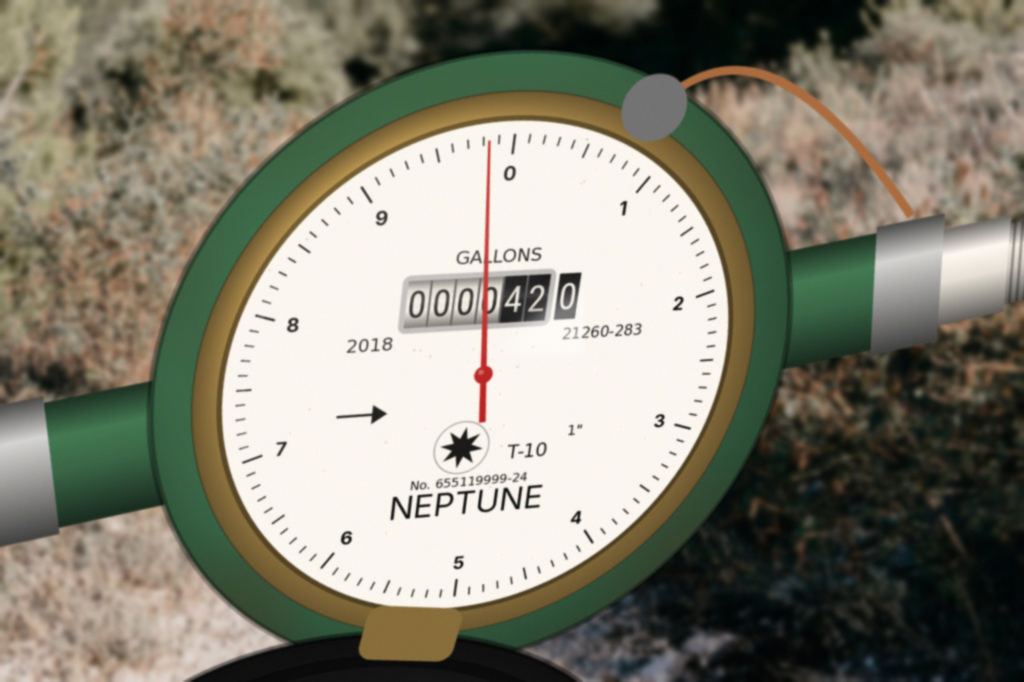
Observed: 419.8 gal
